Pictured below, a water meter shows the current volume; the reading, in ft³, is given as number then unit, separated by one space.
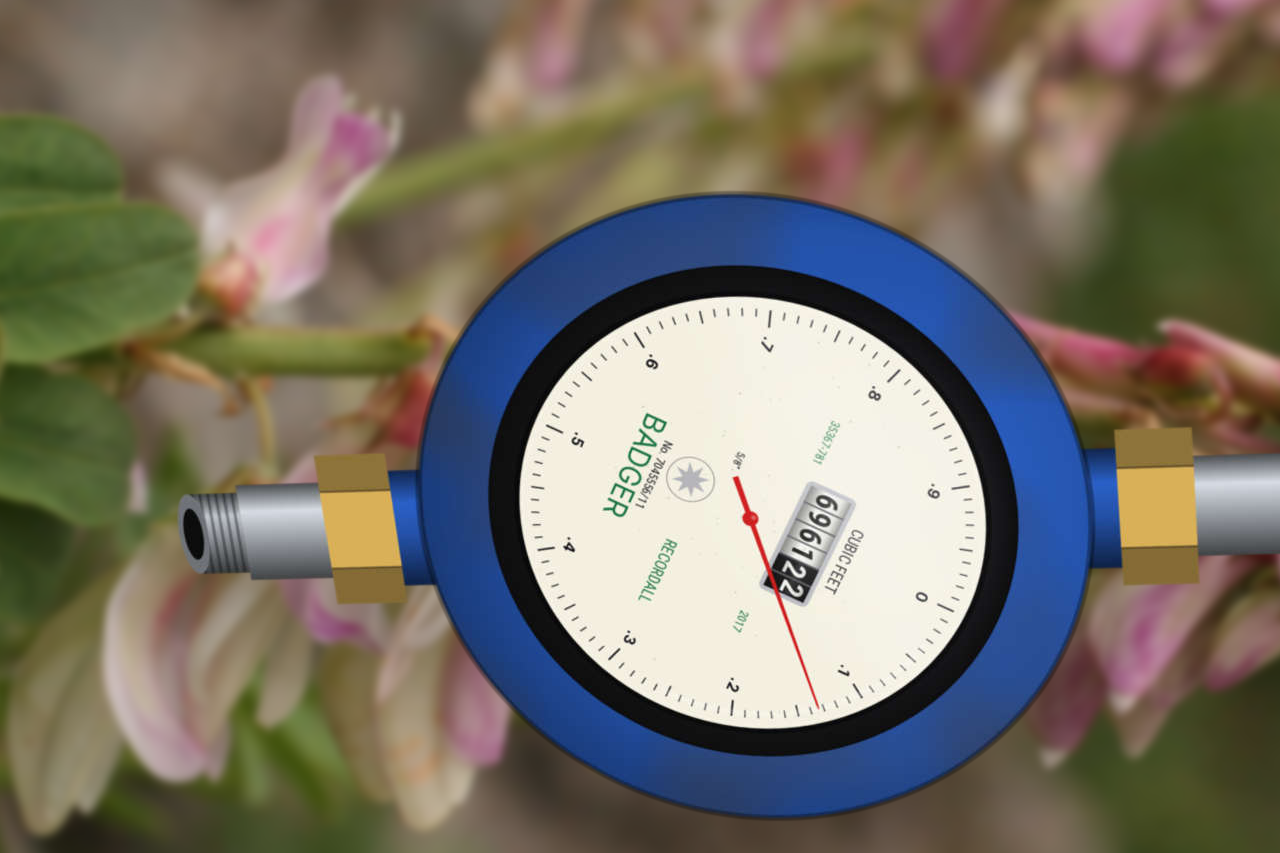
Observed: 696122.13 ft³
